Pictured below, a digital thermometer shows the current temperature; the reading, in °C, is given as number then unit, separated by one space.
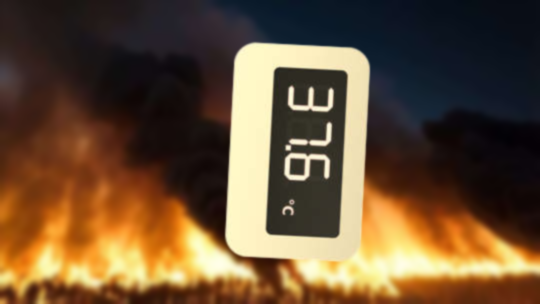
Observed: 37.6 °C
